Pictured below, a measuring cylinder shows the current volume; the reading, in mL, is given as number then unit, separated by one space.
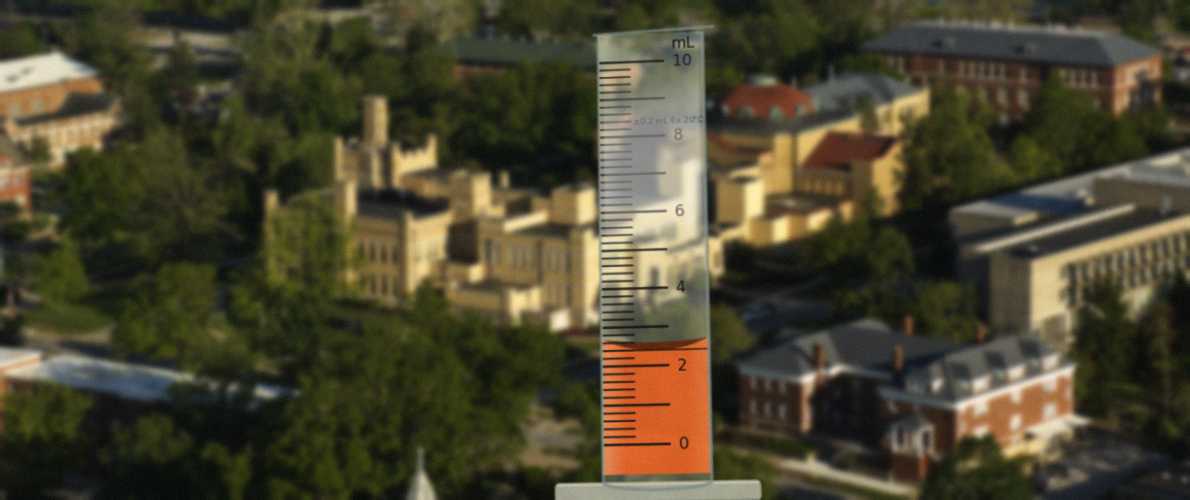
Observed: 2.4 mL
